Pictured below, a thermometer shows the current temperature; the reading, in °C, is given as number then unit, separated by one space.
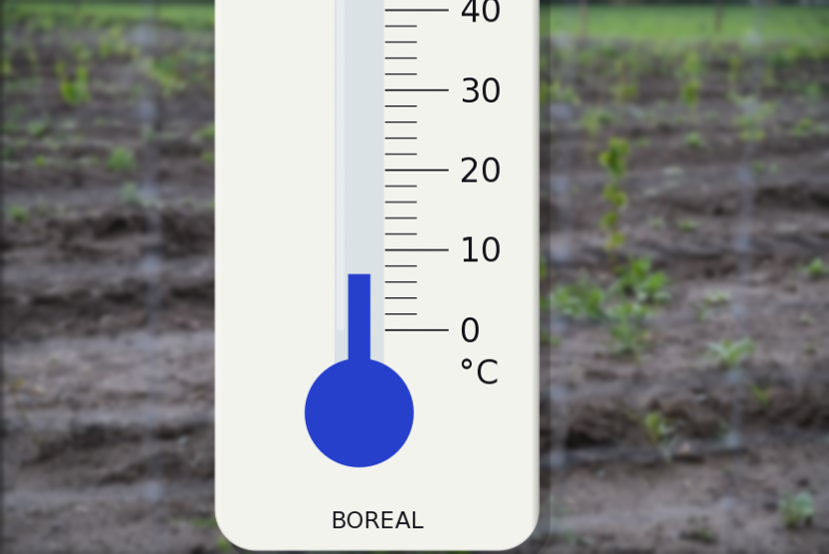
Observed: 7 °C
